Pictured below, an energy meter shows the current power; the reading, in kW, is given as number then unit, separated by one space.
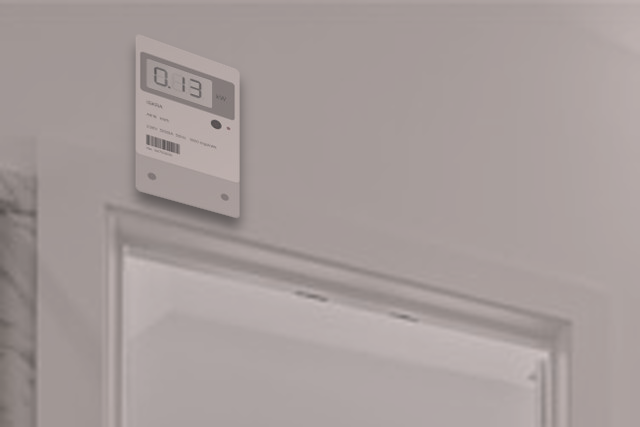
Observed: 0.13 kW
